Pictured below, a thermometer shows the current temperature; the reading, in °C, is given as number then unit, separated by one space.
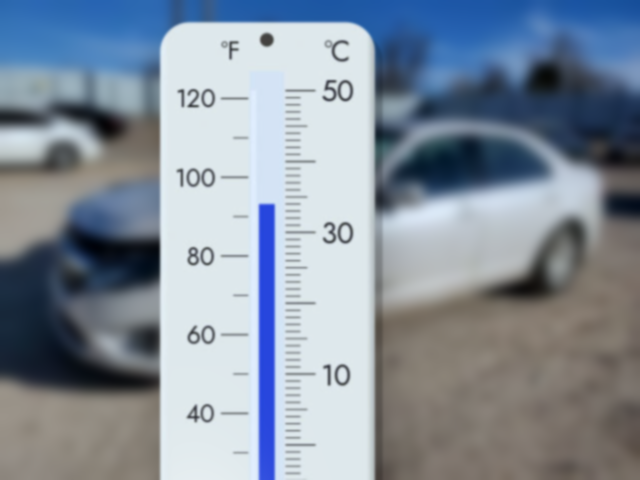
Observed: 34 °C
